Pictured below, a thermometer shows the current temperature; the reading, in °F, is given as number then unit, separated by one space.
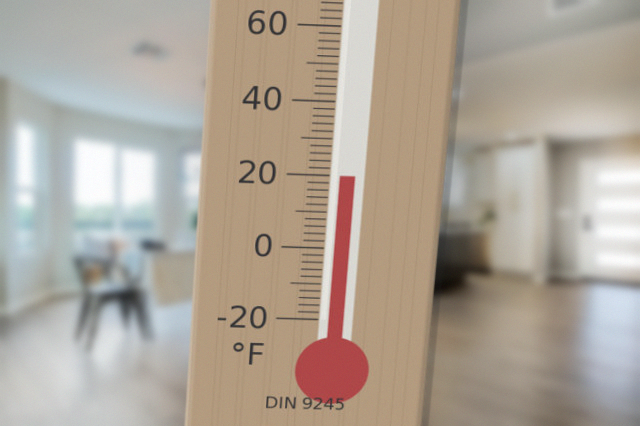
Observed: 20 °F
